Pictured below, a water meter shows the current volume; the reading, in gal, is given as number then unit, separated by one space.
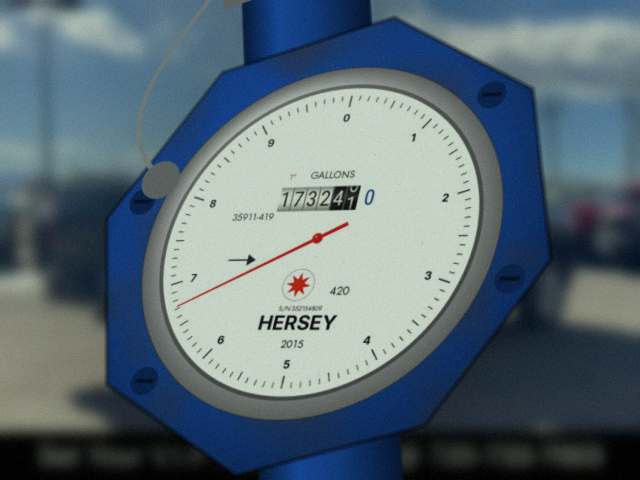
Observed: 1732406.7 gal
